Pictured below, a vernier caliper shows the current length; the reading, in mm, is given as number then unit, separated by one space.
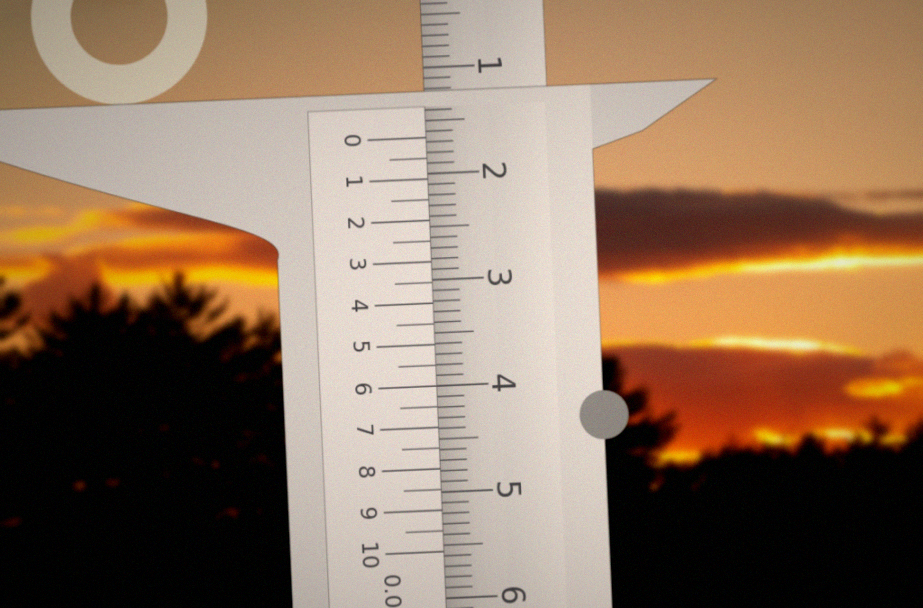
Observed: 16.6 mm
